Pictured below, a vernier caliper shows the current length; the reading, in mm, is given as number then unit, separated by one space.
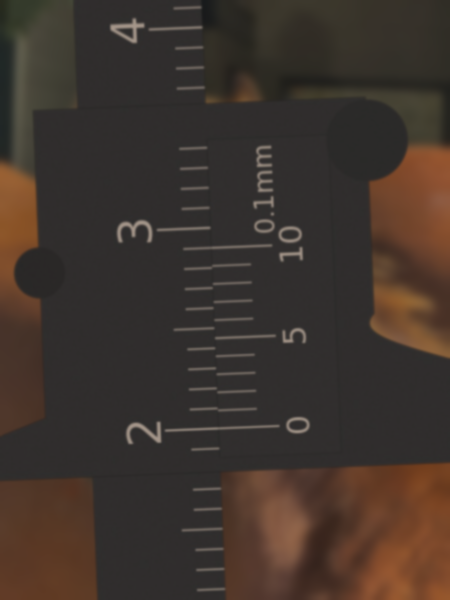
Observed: 20.0 mm
